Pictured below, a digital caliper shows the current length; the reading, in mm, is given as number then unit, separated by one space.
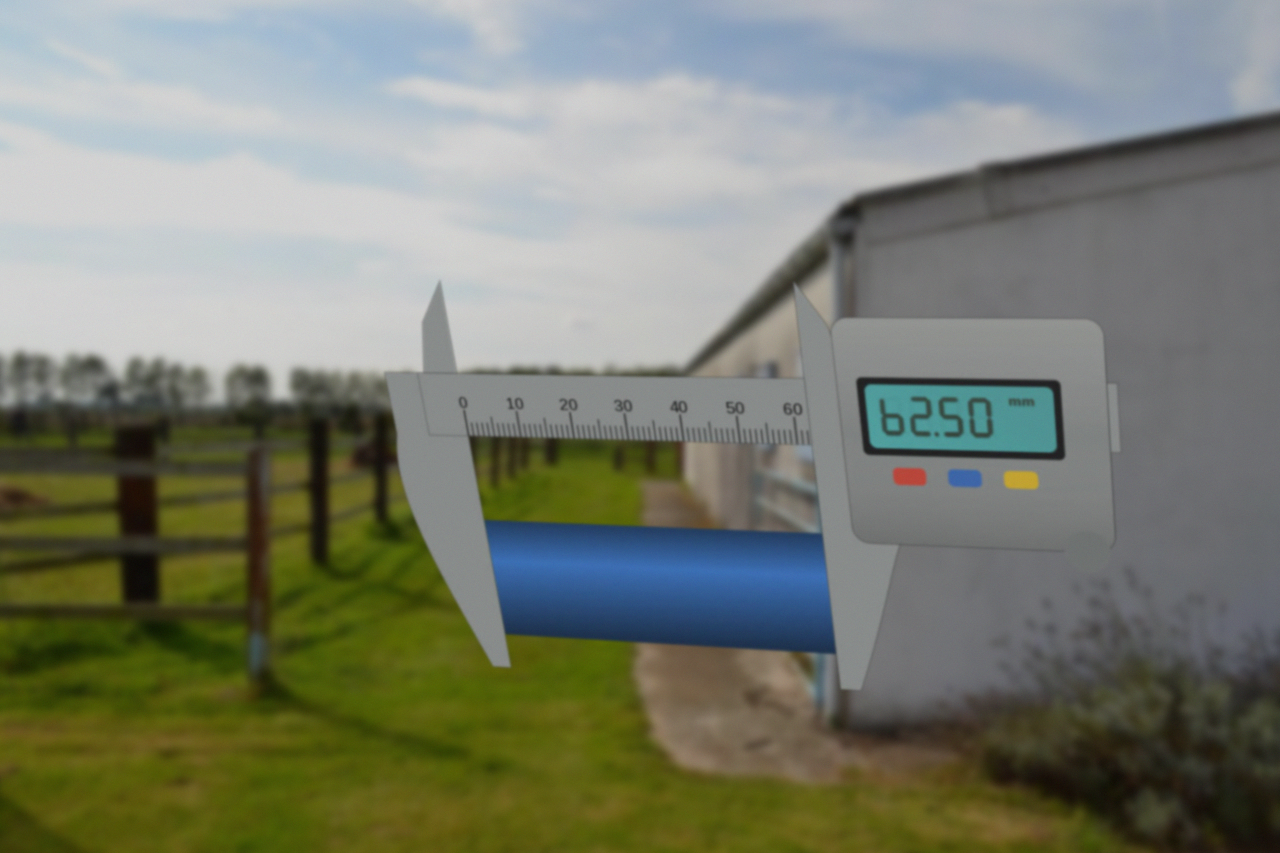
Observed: 62.50 mm
